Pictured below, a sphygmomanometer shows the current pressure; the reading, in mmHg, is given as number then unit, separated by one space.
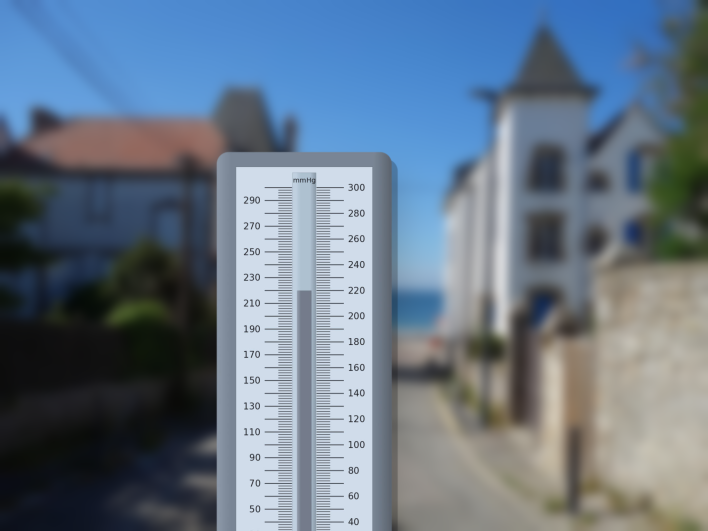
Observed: 220 mmHg
